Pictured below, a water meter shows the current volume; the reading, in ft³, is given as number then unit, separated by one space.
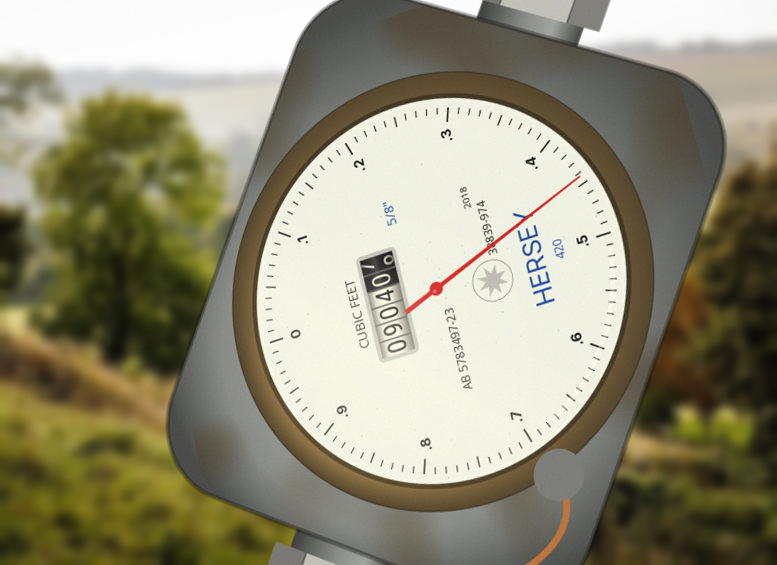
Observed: 90407.44 ft³
